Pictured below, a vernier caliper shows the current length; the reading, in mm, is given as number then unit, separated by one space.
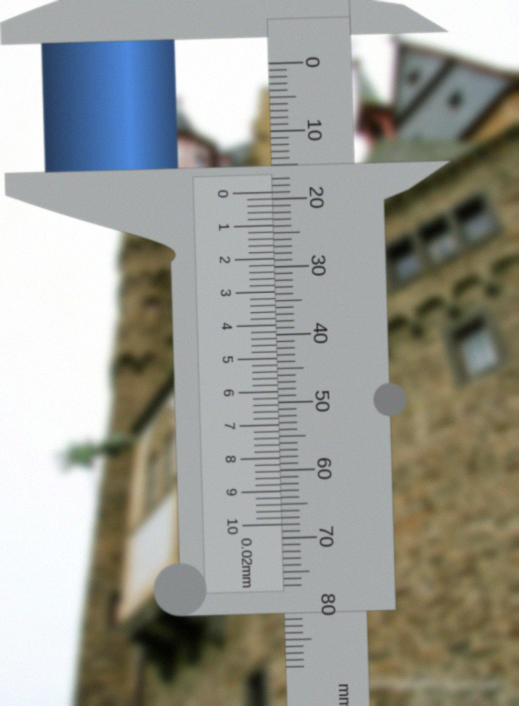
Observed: 19.0 mm
